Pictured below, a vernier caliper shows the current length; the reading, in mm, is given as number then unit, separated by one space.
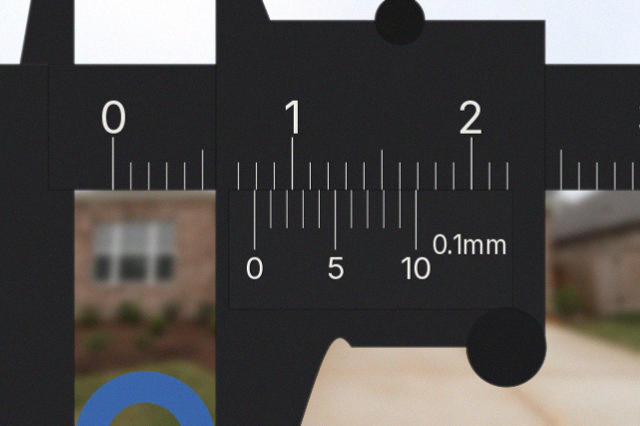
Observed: 7.9 mm
